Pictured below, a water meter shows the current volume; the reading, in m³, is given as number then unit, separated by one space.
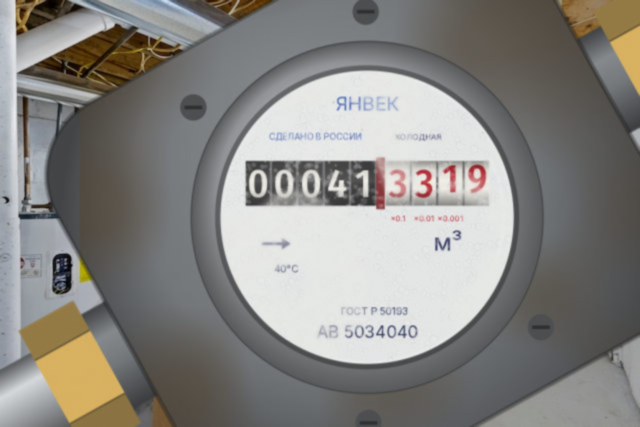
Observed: 41.3319 m³
